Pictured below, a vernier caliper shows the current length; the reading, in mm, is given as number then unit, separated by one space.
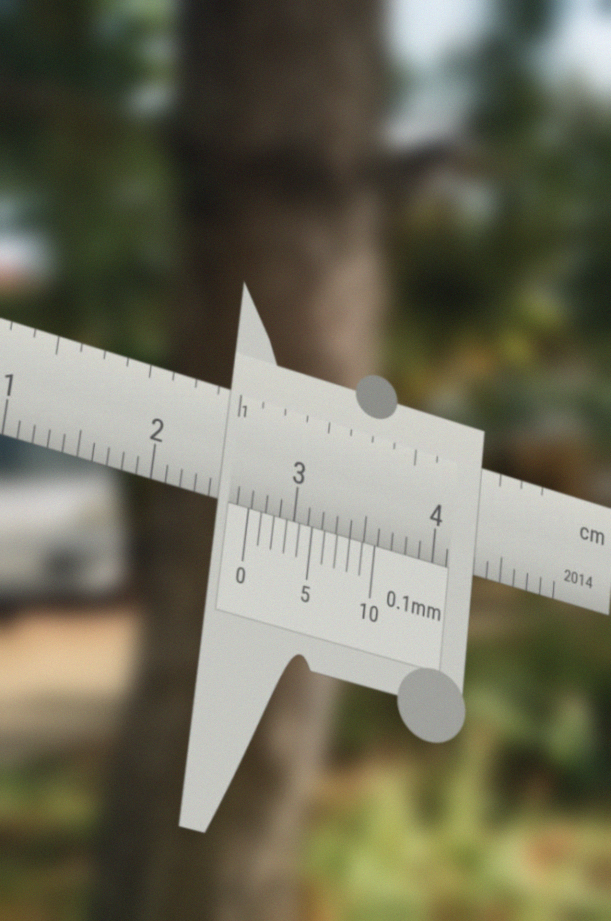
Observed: 26.8 mm
